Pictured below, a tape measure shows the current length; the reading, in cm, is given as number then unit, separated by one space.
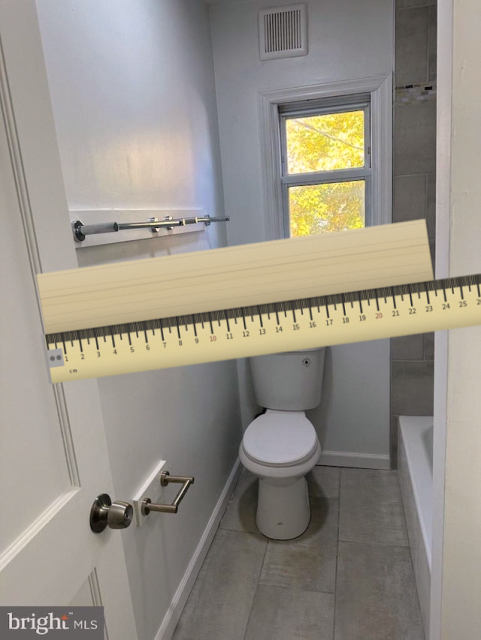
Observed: 23.5 cm
